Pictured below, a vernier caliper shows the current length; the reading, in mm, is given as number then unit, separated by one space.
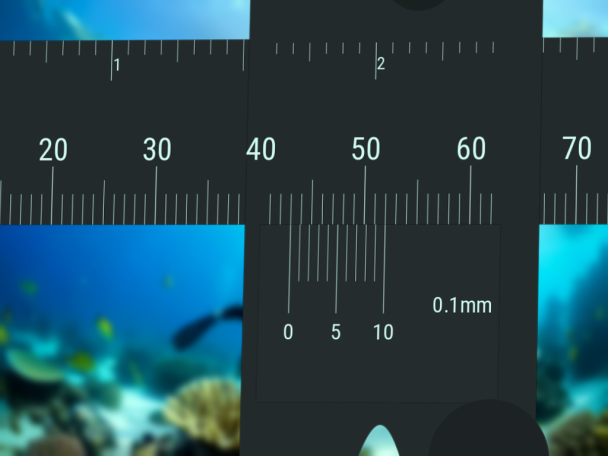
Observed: 43.0 mm
